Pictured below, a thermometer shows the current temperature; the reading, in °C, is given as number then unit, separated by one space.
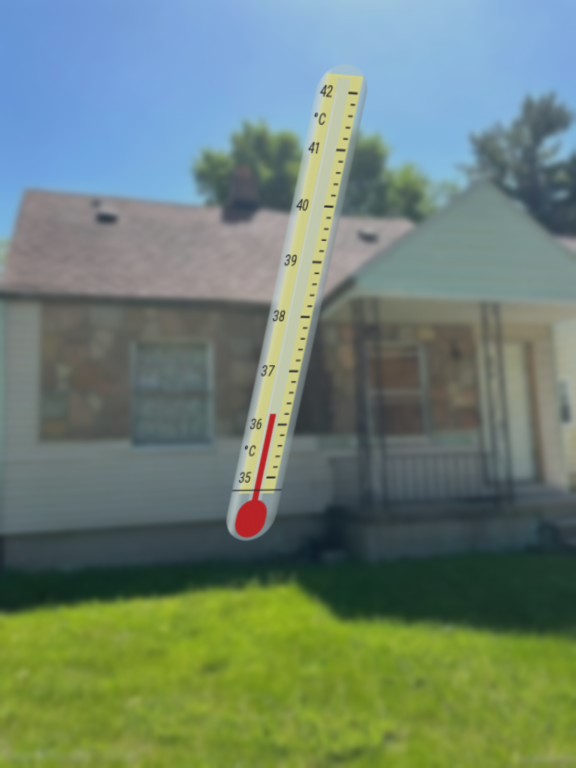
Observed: 36.2 °C
